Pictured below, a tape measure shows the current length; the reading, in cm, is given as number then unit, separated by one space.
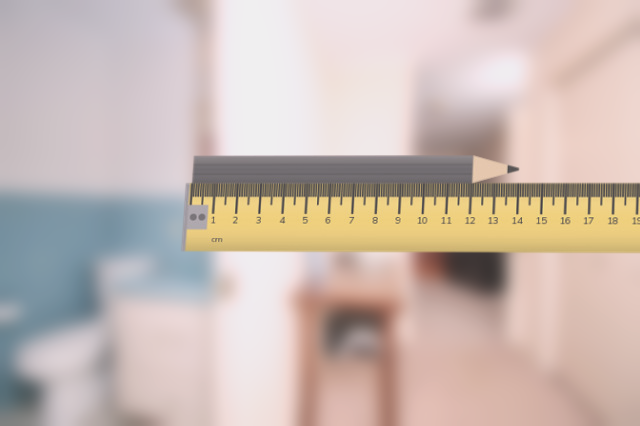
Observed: 14 cm
